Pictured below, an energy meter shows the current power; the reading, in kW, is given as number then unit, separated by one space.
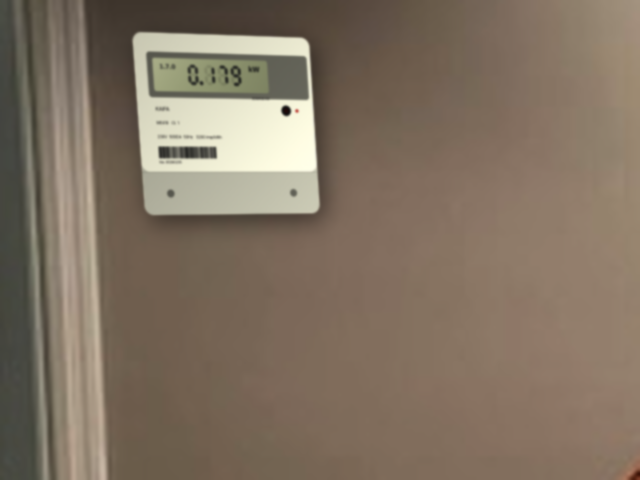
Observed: 0.179 kW
